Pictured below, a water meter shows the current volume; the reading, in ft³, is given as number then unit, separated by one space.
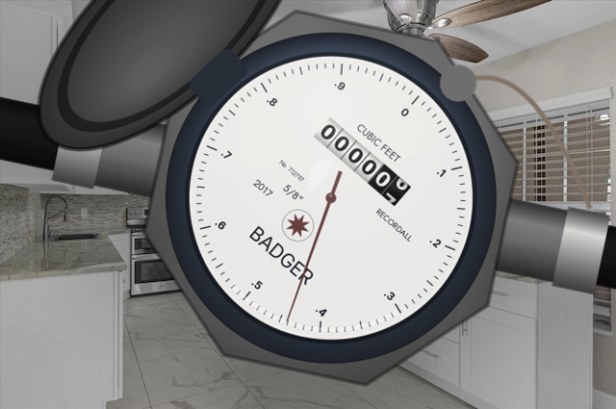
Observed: 6.44 ft³
